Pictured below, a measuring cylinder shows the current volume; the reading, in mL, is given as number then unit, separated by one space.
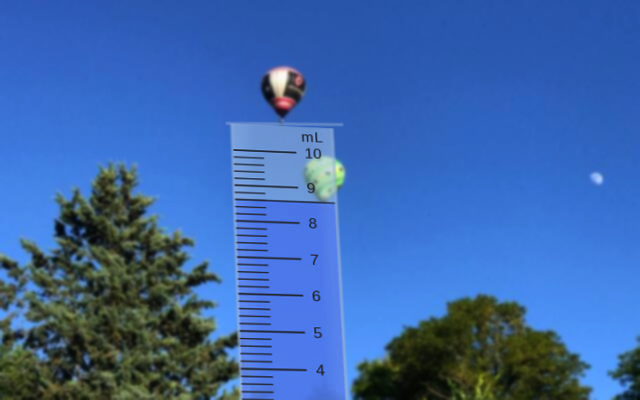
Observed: 8.6 mL
